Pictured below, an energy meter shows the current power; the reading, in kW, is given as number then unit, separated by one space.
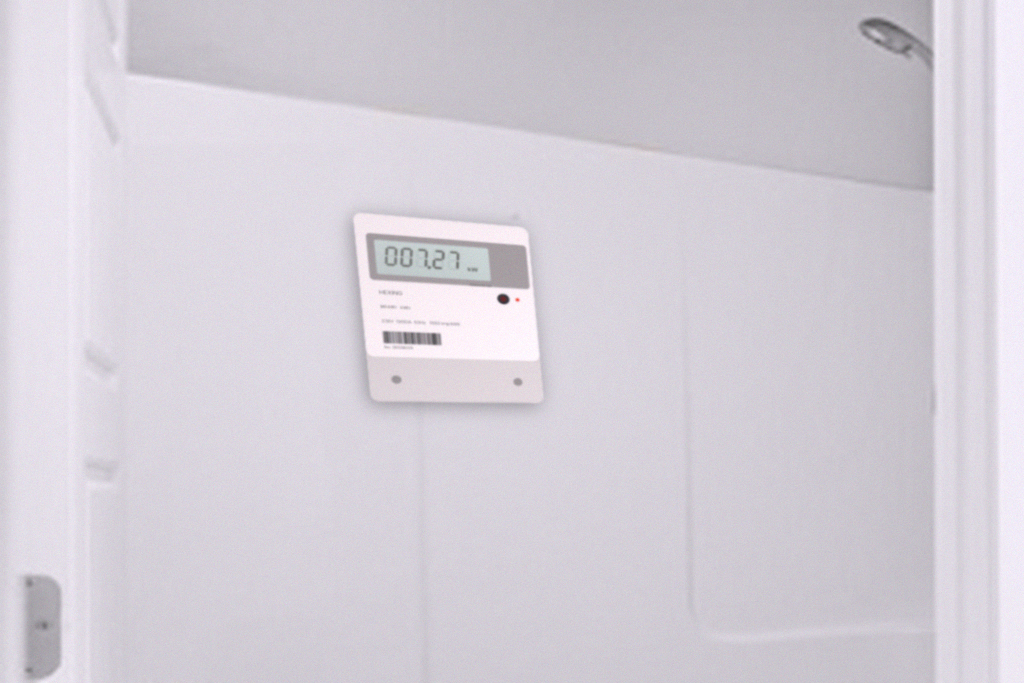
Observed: 7.27 kW
